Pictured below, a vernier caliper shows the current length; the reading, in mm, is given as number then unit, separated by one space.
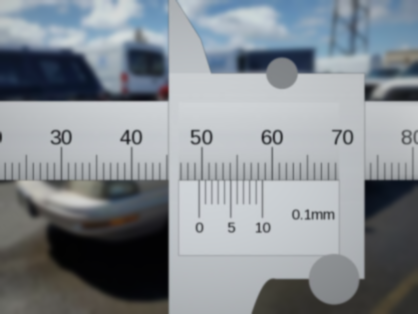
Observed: 49.6 mm
